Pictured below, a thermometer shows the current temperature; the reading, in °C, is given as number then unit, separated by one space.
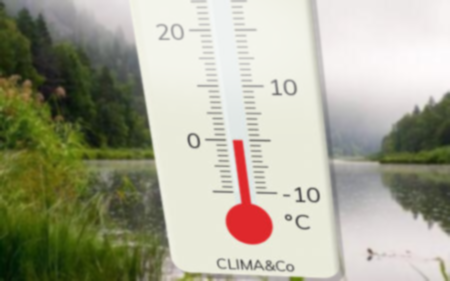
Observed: 0 °C
